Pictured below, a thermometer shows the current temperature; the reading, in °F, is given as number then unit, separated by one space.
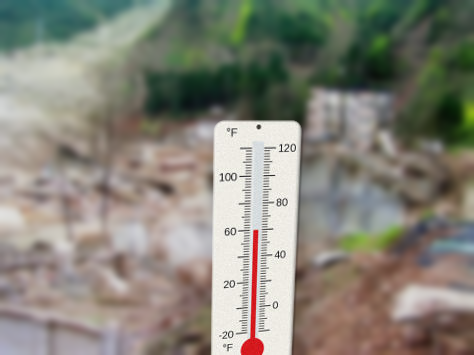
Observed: 60 °F
